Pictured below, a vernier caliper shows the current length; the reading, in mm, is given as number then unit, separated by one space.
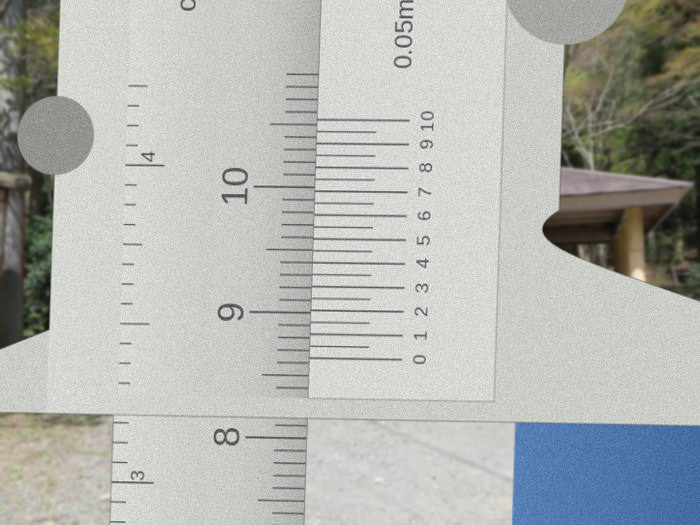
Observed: 86.4 mm
